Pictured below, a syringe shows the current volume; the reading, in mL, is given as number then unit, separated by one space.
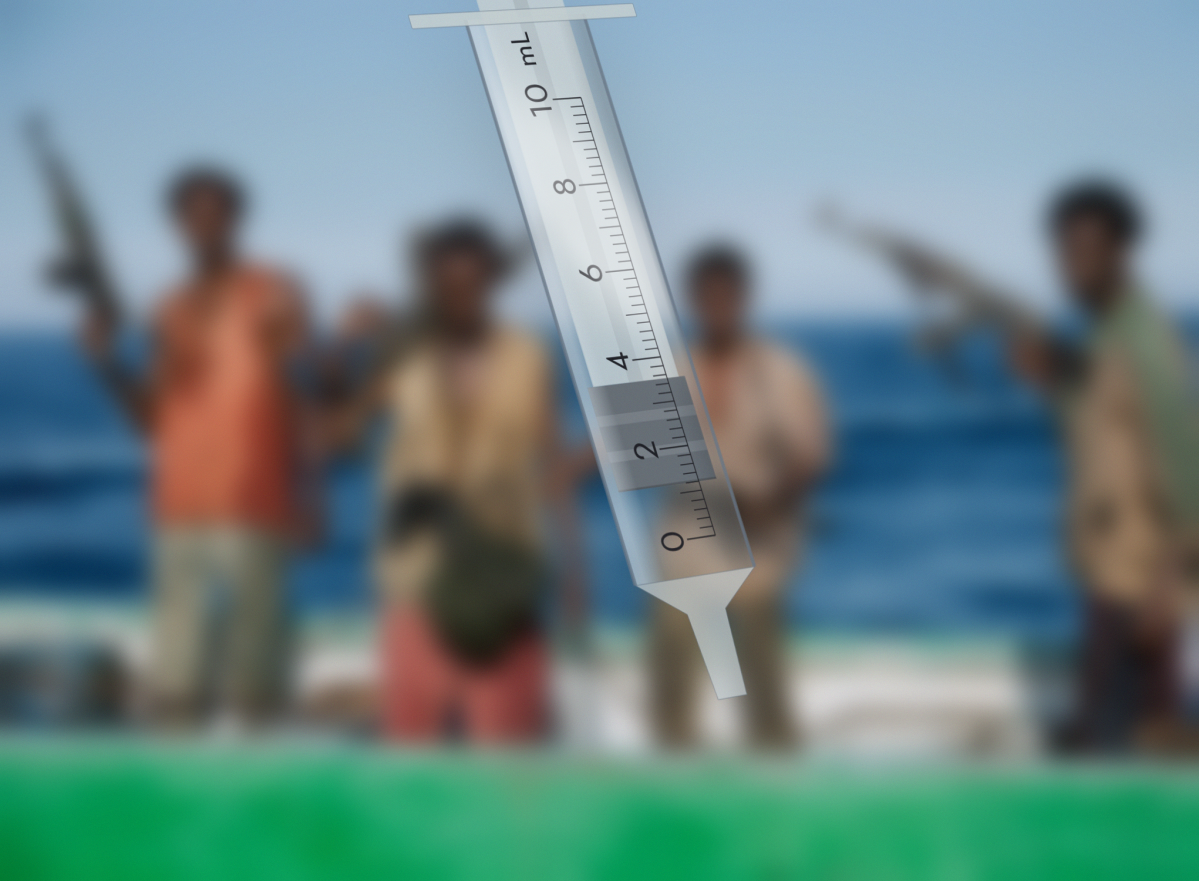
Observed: 1.2 mL
